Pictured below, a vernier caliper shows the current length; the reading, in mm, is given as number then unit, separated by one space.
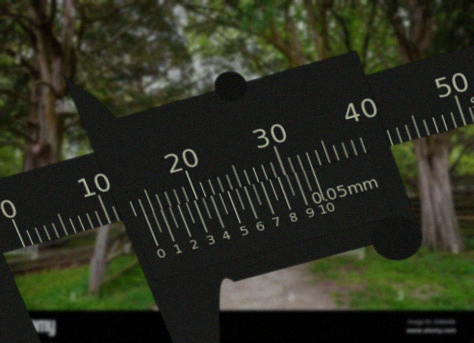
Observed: 14.0 mm
